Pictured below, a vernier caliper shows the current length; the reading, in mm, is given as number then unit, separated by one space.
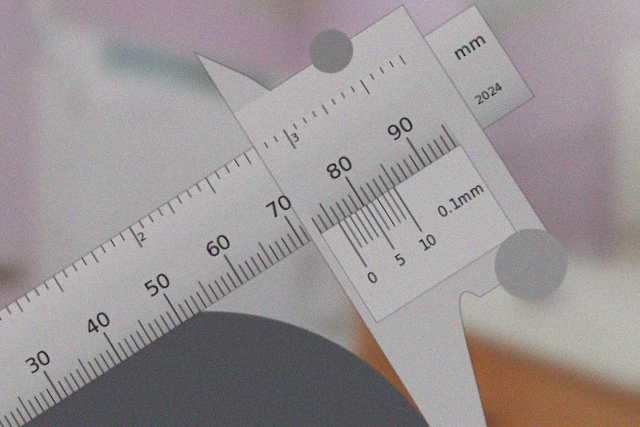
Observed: 75.8 mm
